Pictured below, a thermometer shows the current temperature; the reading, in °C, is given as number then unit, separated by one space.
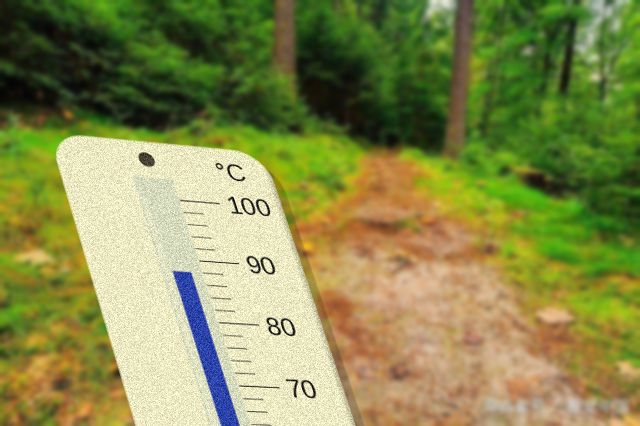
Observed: 88 °C
